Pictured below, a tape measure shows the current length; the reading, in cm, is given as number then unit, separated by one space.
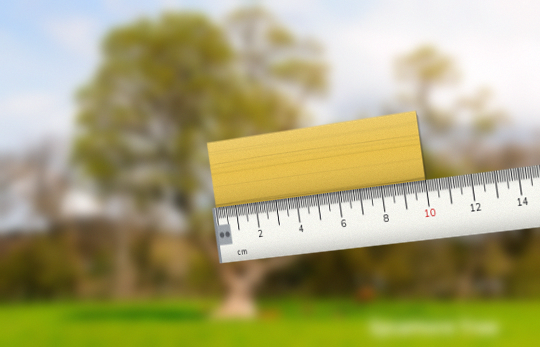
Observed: 10 cm
